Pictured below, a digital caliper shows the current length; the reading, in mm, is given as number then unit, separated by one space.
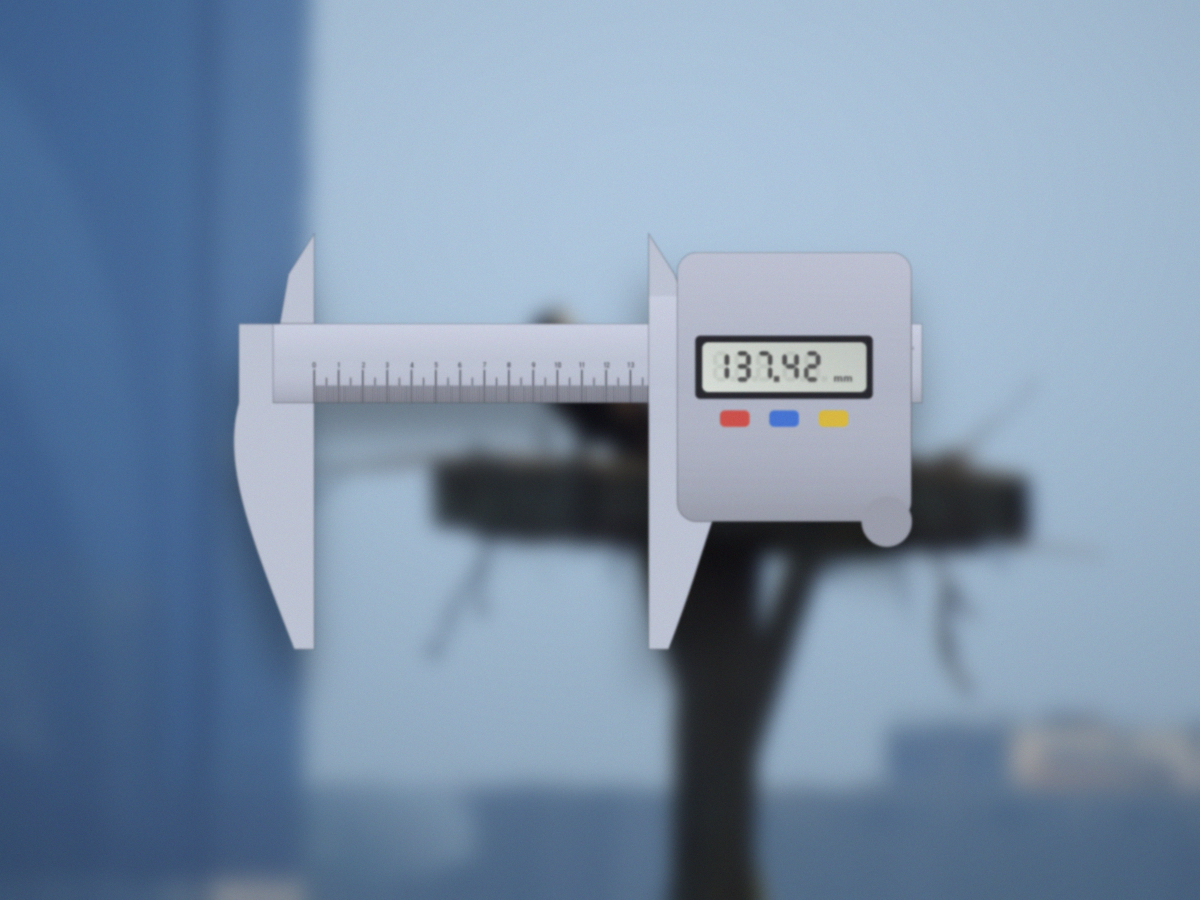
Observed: 137.42 mm
